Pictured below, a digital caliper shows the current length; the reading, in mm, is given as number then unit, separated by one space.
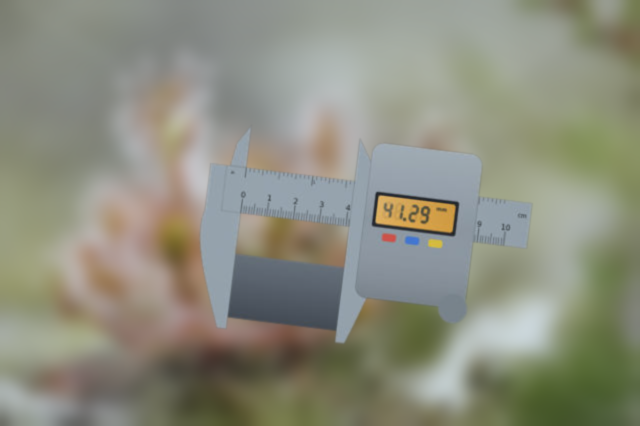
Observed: 41.29 mm
